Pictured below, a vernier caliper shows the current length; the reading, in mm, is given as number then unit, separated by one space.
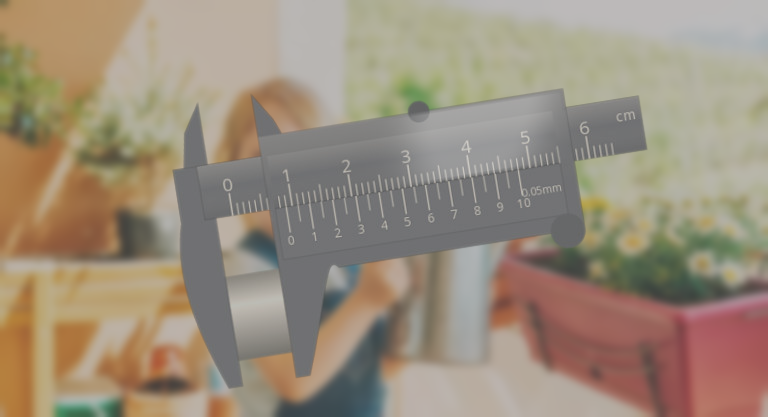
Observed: 9.0 mm
